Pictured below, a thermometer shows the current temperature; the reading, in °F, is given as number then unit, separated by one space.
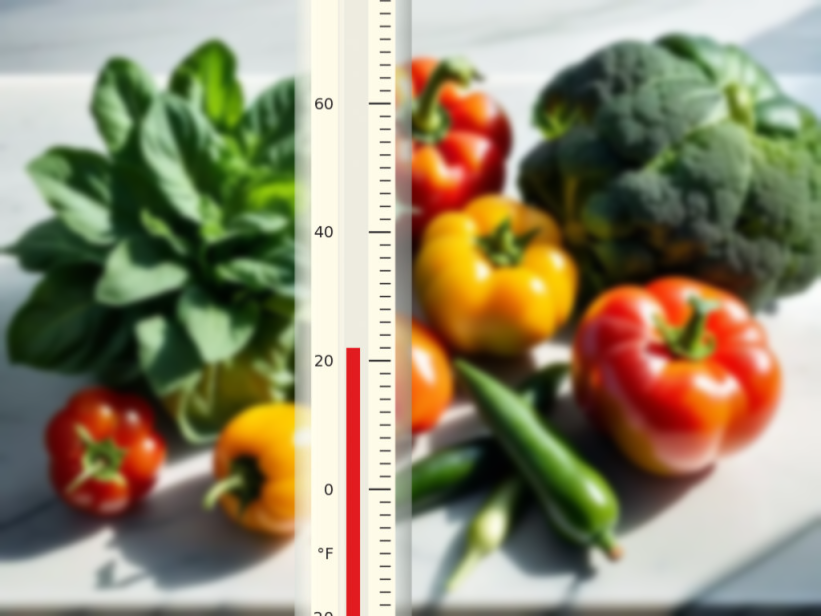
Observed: 22 °F
